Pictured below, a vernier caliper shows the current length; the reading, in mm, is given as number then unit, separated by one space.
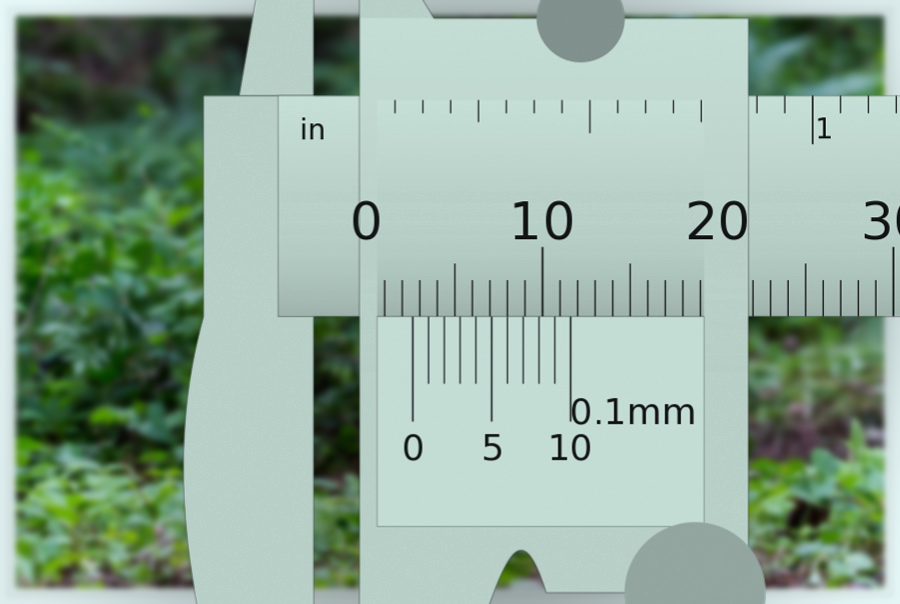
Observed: 2.6 mm
